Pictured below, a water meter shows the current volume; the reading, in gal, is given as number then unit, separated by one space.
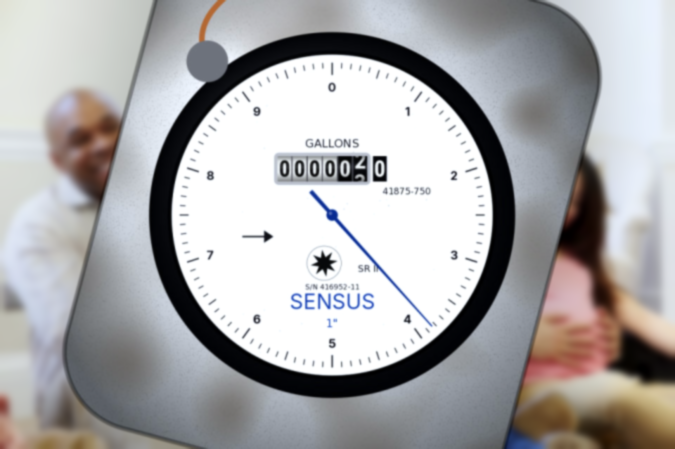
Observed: 23.8 gal
